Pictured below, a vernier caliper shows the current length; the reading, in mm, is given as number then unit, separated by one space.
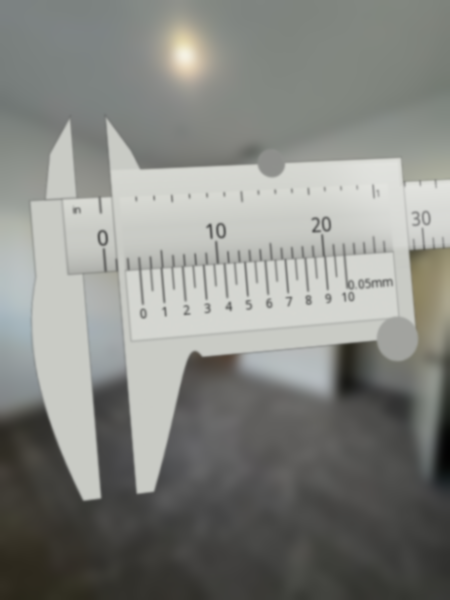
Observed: 3.0 mm
